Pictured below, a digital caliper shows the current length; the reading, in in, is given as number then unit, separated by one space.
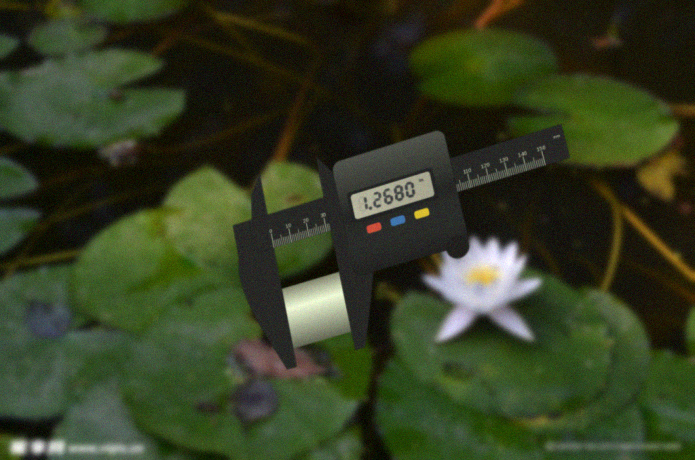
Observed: 1.2680 in
